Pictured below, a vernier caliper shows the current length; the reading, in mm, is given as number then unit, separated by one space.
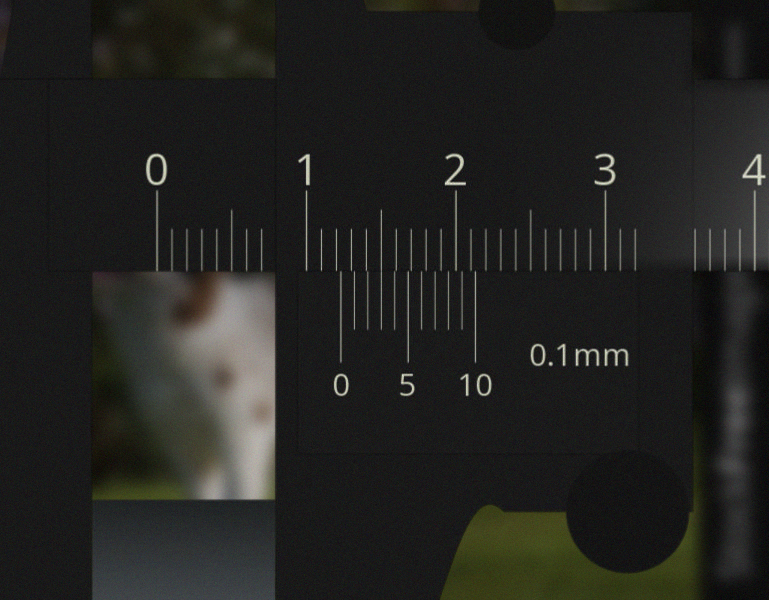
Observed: 12.3 mm
